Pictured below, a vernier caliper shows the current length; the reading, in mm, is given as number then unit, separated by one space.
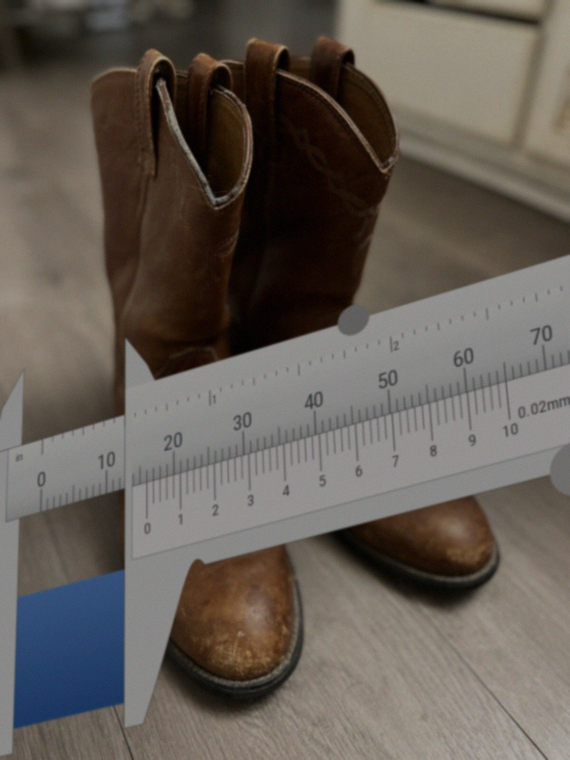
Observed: 16.0 mm
